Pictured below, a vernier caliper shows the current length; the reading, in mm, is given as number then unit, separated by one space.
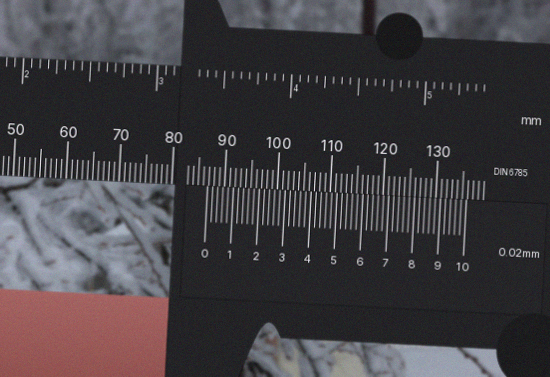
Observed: 86.8 mm
